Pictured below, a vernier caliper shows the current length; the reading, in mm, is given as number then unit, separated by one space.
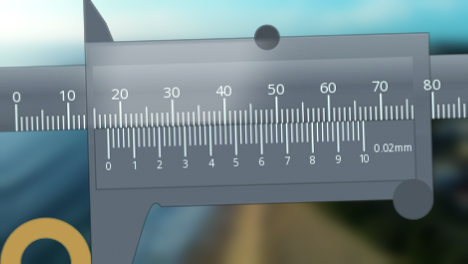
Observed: 17.5 mm
